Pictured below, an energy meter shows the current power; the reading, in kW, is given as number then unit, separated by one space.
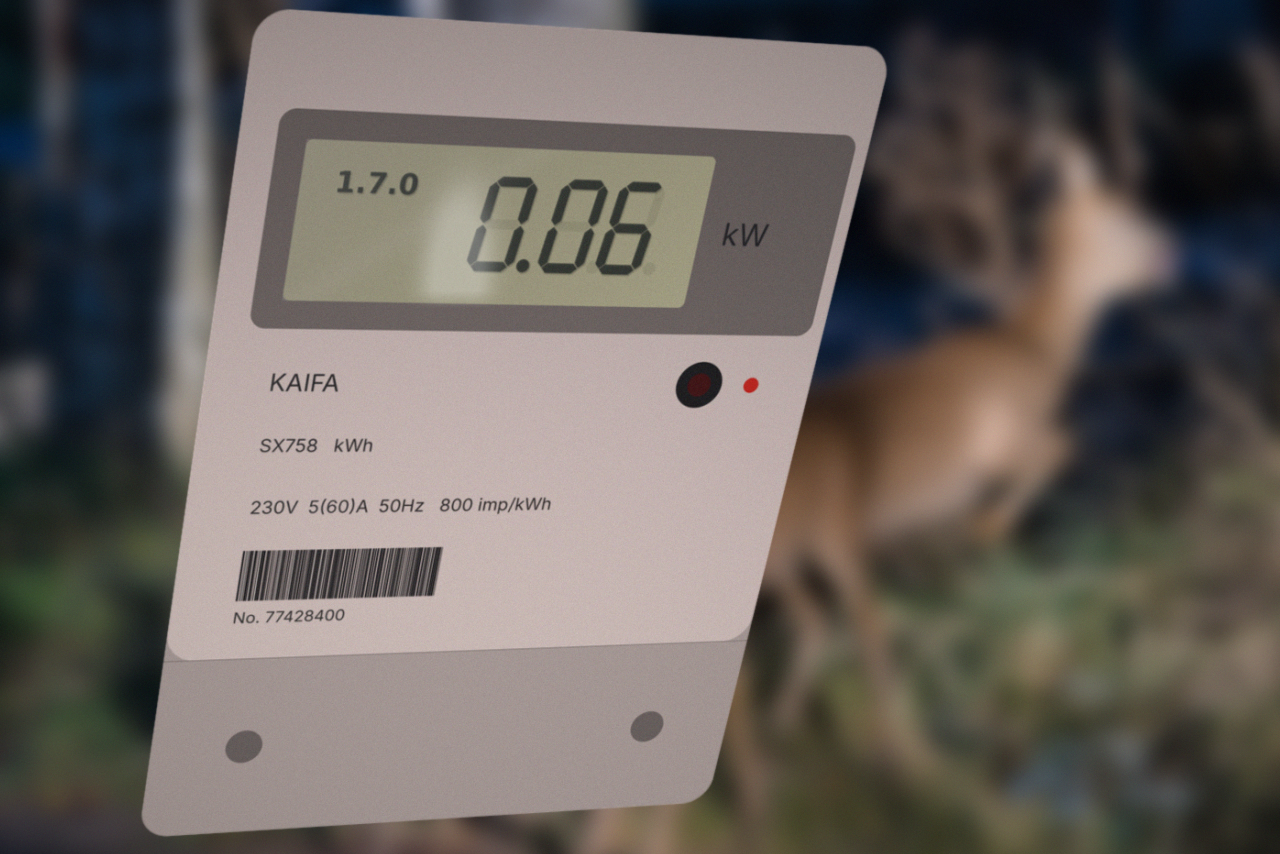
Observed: 0.06 kW
